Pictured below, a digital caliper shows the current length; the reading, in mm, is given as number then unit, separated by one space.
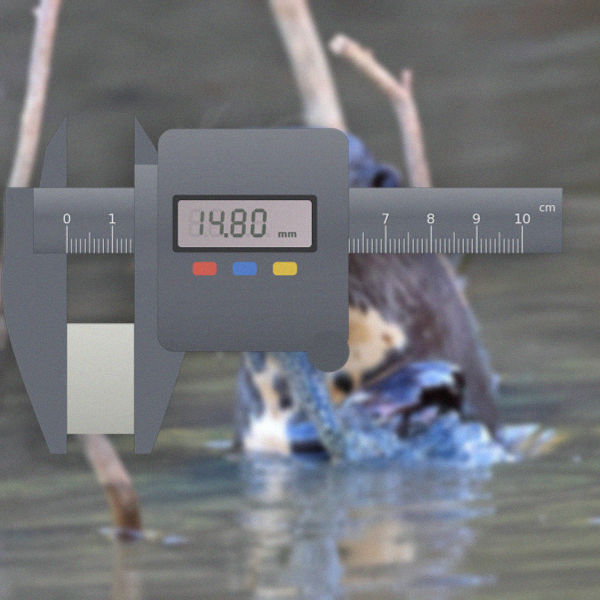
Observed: 14.80 mm
